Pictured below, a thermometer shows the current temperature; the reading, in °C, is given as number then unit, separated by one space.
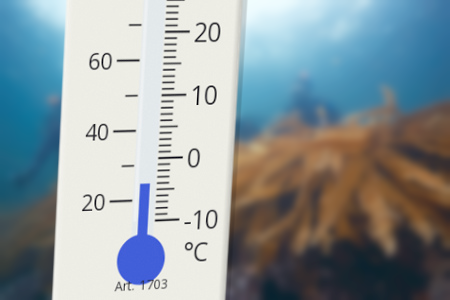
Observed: -4 °C
